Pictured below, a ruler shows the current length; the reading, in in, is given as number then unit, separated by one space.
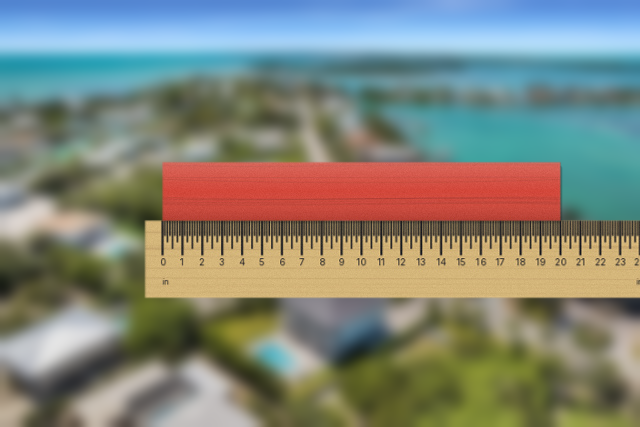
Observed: 20 in
